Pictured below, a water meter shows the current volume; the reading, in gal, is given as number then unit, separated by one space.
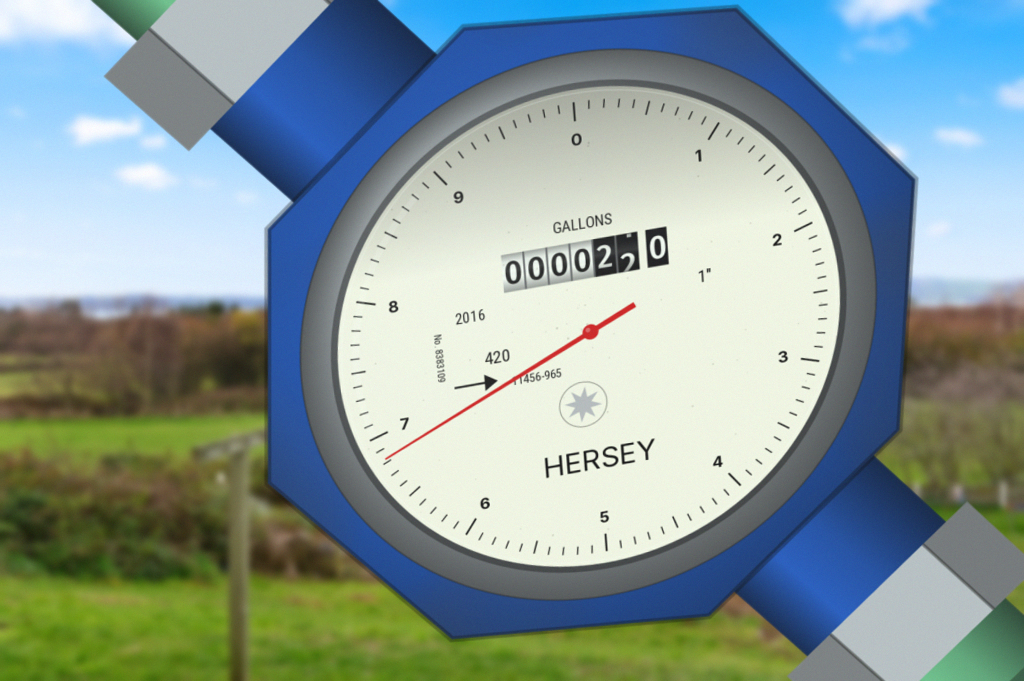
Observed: 216.8 gal
